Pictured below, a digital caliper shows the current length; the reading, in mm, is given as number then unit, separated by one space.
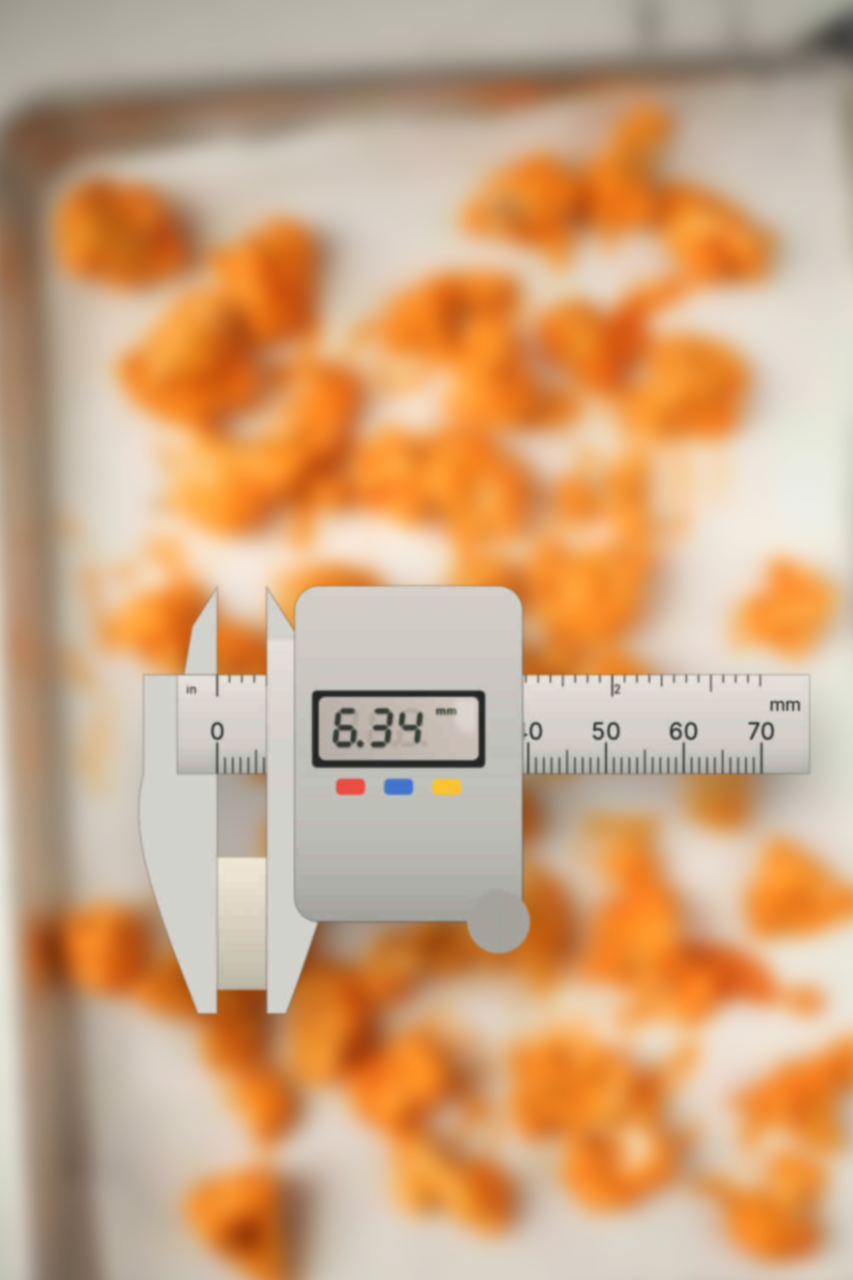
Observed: 6.34 mm
